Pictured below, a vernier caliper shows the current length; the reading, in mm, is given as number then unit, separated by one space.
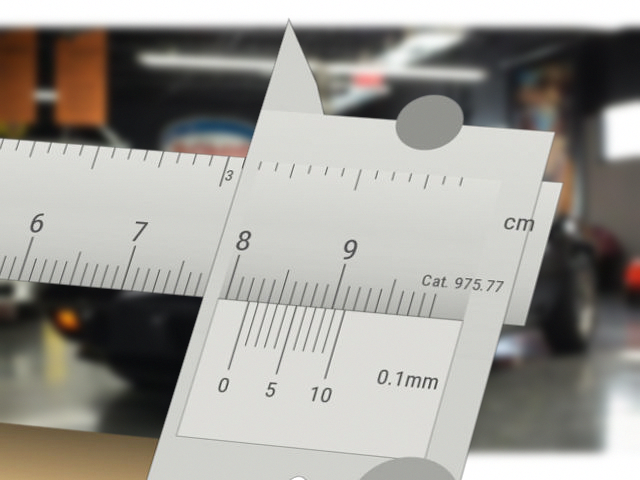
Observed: 82.2 mm
